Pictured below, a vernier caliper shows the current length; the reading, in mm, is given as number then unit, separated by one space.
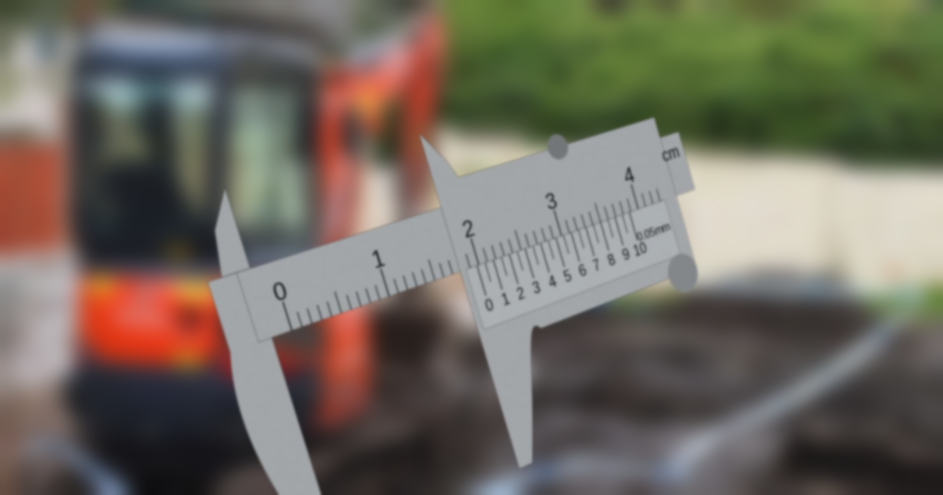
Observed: 19.8 mm
